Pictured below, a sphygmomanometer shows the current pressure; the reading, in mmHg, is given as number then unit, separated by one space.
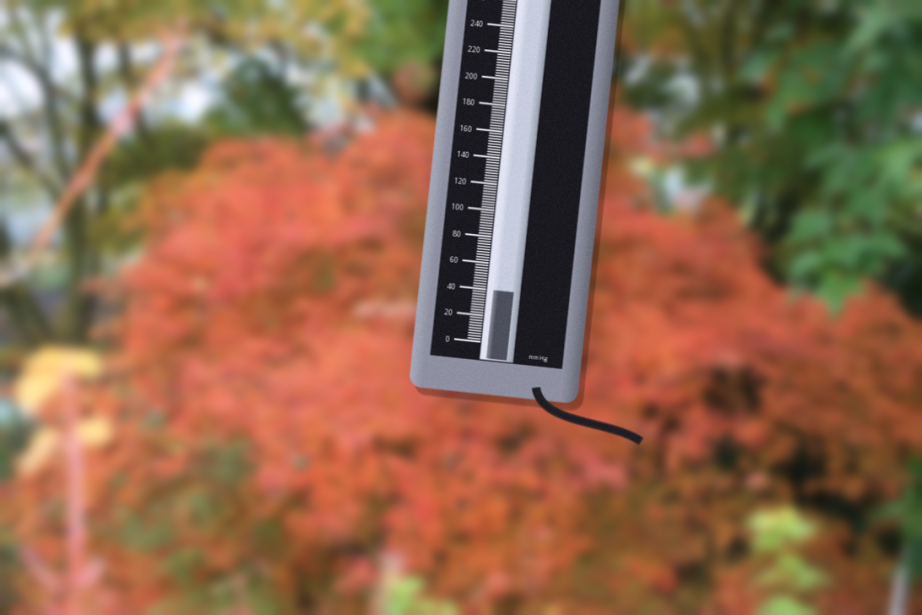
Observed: 40 mmHg
